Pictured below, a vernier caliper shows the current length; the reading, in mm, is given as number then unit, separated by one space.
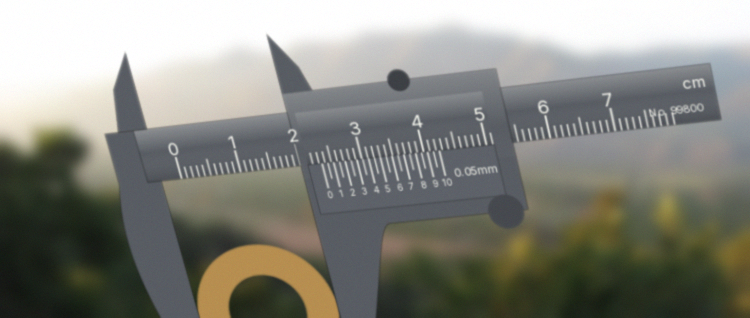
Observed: 23.5 mm
